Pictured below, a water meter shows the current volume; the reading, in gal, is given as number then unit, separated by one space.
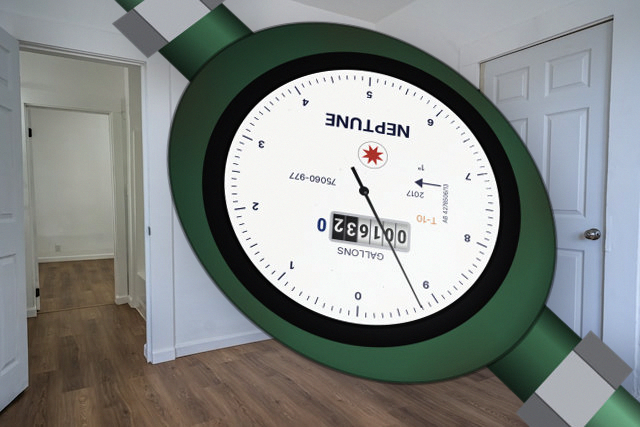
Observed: 16319.2 gal
